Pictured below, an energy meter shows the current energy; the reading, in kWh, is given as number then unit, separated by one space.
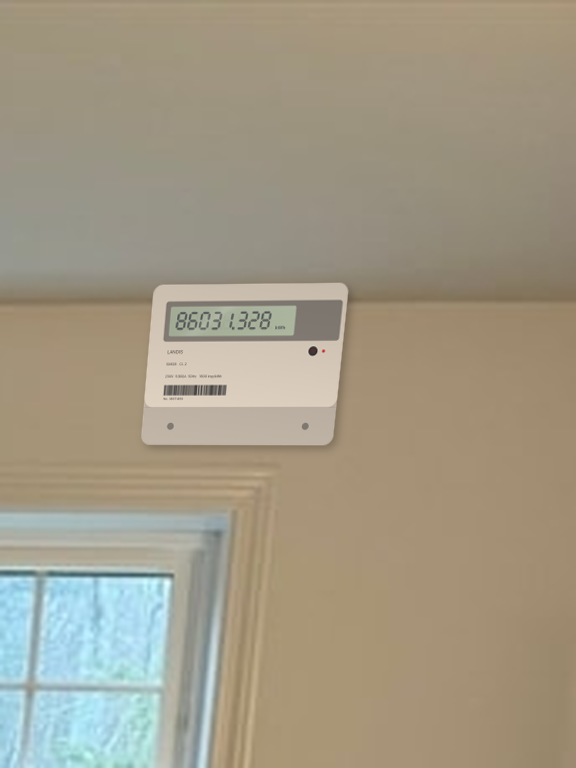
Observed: 86031.328 kWh
